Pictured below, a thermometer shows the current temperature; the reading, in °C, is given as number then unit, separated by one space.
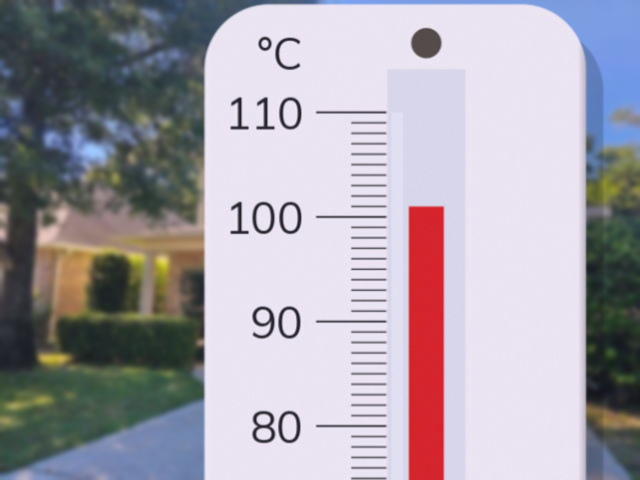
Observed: 101 °C
